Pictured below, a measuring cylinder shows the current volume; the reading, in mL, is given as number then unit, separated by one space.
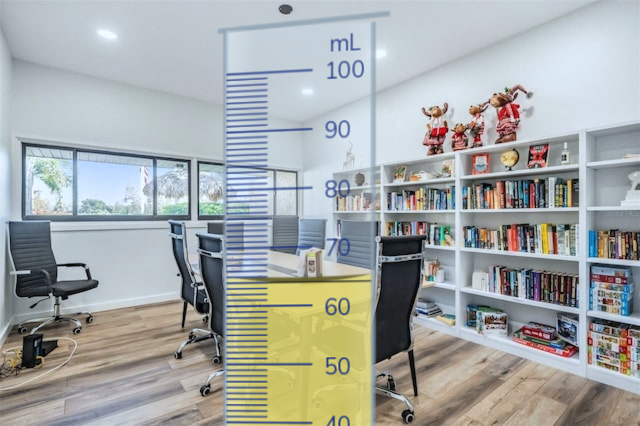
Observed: 64 mL
